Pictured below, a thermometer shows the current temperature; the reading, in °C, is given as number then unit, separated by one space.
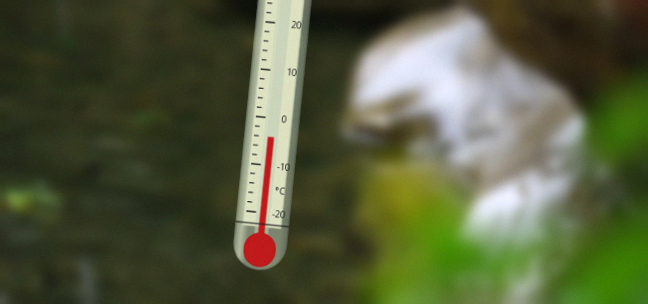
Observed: -4 °C
